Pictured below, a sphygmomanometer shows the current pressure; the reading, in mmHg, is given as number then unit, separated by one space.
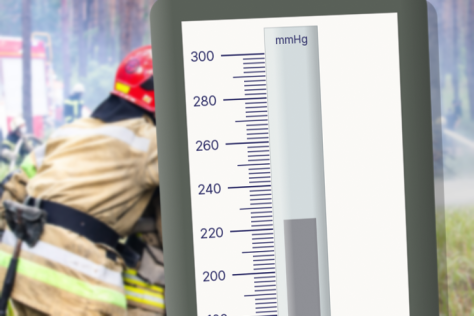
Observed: 224 mmHg
